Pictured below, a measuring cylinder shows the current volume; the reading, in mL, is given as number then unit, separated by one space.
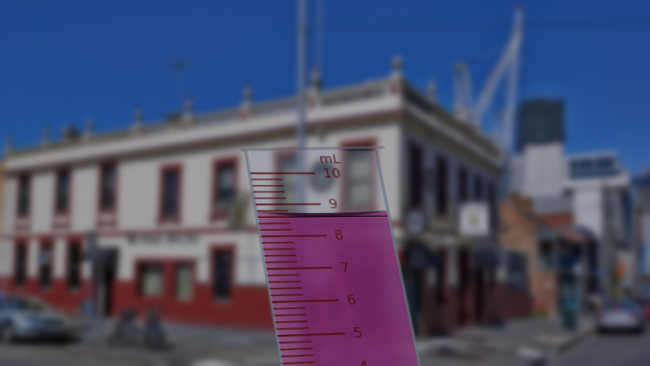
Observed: 8.6 mL
